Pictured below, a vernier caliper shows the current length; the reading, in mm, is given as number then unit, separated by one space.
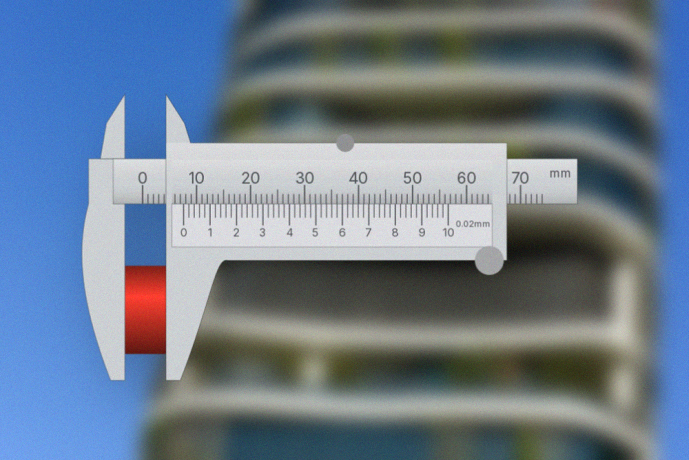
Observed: 7.6 mm
